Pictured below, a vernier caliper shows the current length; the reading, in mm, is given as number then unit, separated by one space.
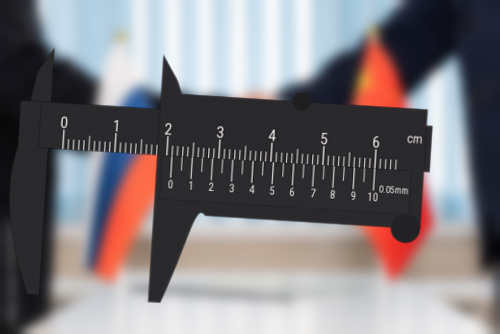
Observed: 21.0 mm
